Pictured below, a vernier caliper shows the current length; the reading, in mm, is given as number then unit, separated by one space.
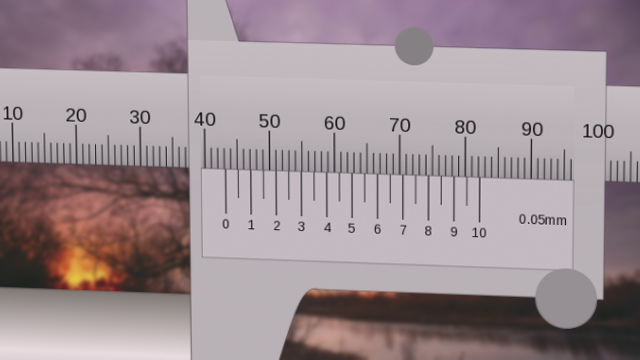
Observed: 43.2 mm
